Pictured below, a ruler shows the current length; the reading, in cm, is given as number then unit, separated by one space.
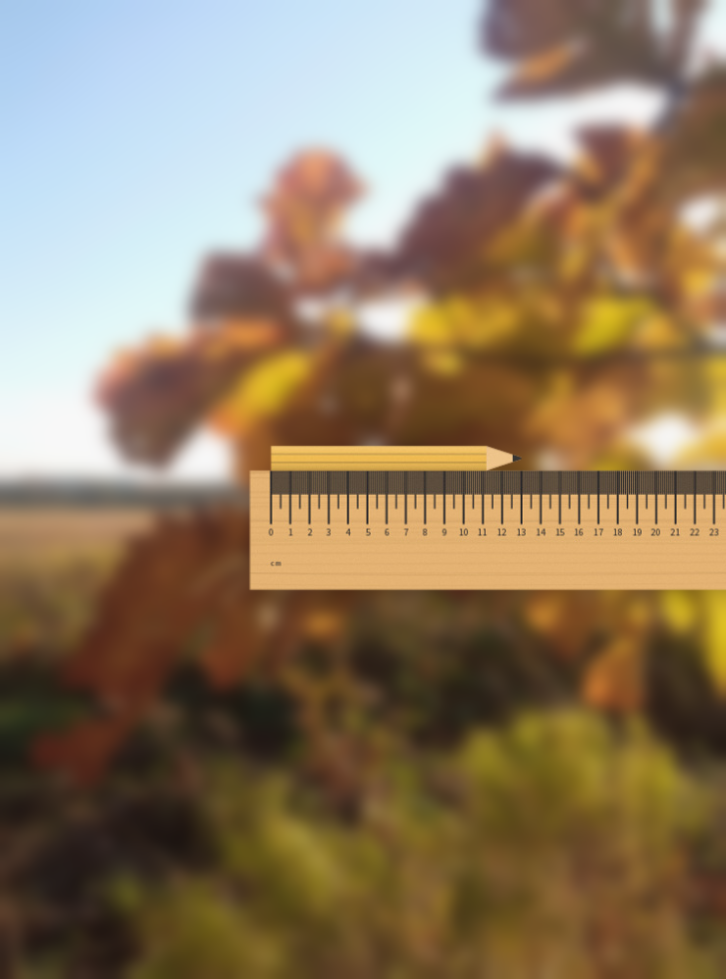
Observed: 13 cm
